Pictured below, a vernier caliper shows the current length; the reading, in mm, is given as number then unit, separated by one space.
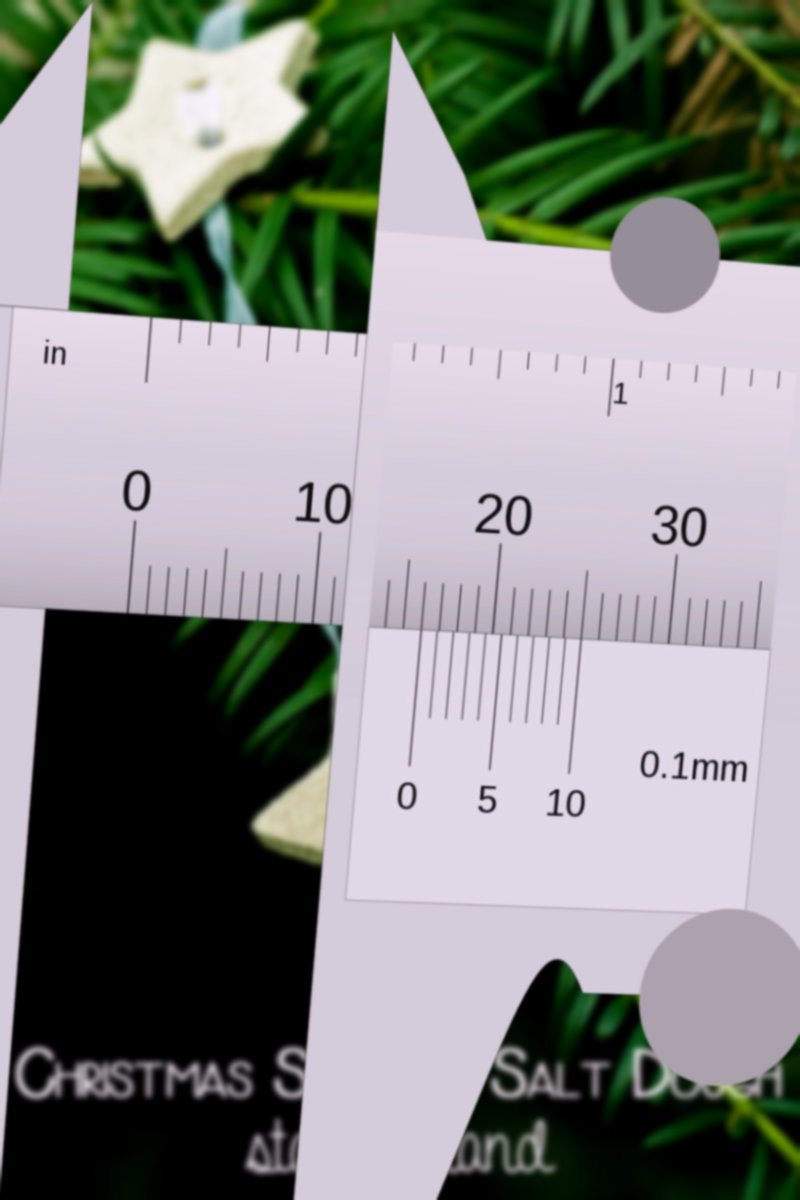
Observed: 16.0 mm
